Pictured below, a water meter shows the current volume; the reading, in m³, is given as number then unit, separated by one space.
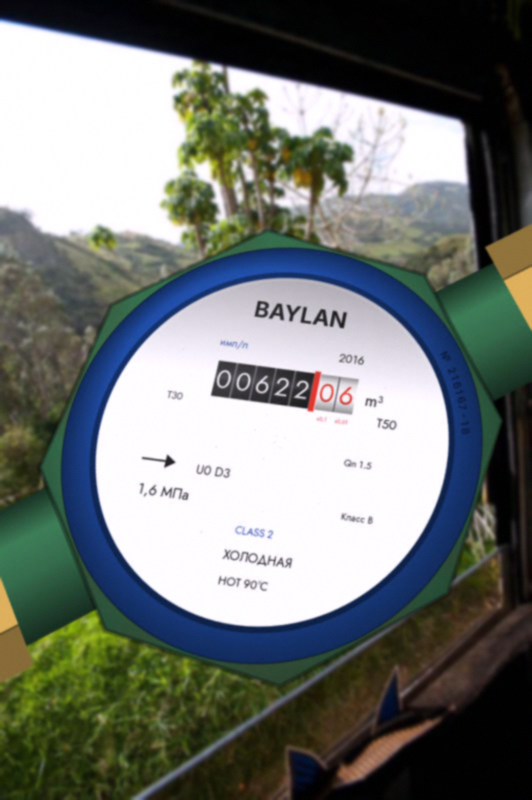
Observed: 622.06 m³
